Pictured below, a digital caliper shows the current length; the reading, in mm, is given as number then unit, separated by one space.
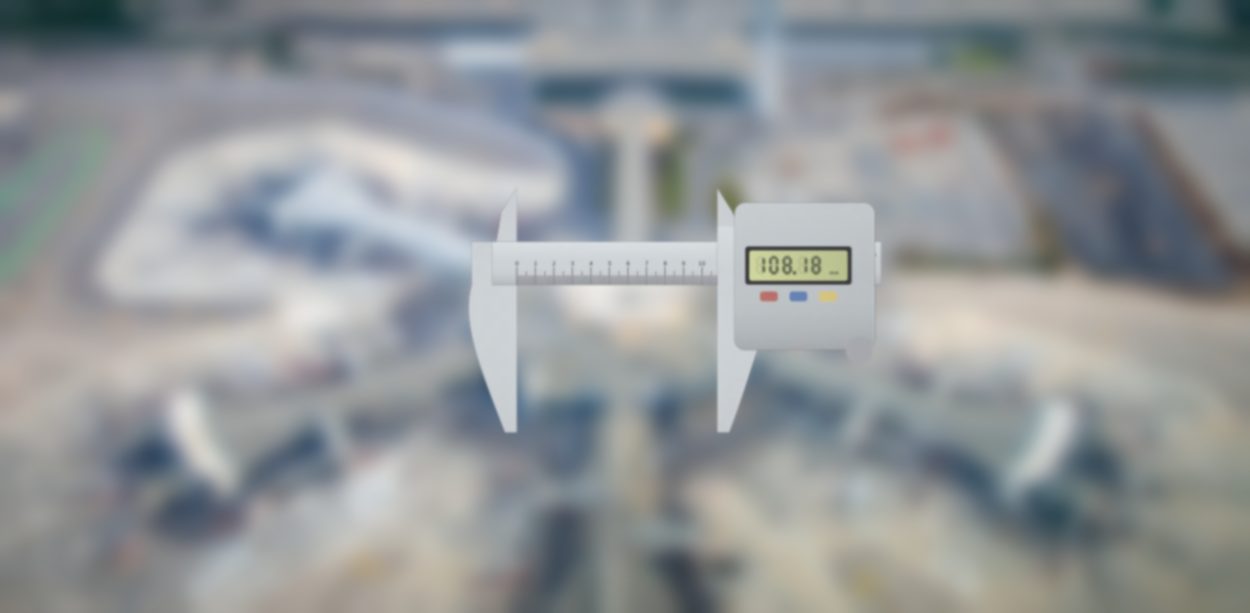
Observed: 108.18 mm
